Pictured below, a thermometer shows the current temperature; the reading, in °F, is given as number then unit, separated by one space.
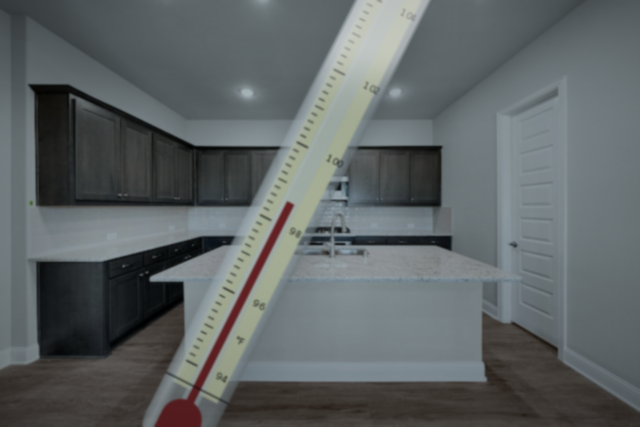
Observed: 98.6 °F
